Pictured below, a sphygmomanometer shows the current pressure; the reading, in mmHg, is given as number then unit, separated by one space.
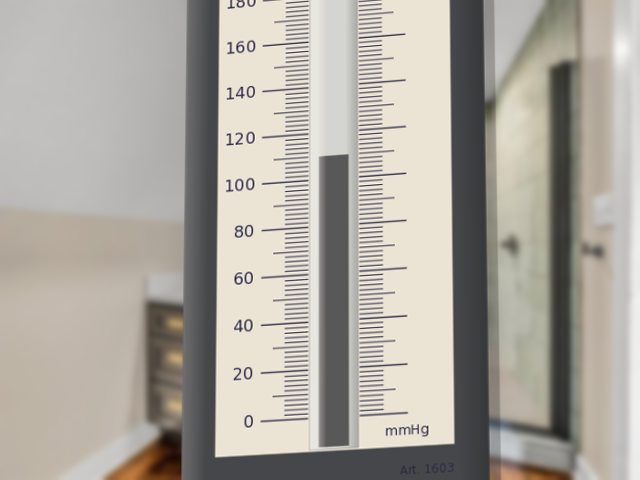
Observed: 110 mmHg
